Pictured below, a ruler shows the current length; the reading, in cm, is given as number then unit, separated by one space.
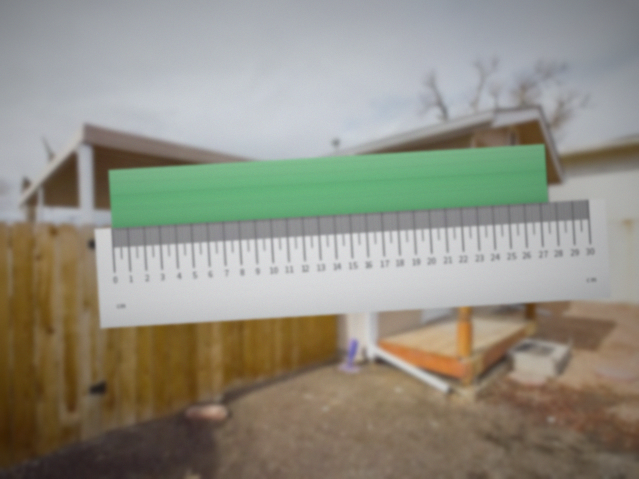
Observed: 27.5 cm
